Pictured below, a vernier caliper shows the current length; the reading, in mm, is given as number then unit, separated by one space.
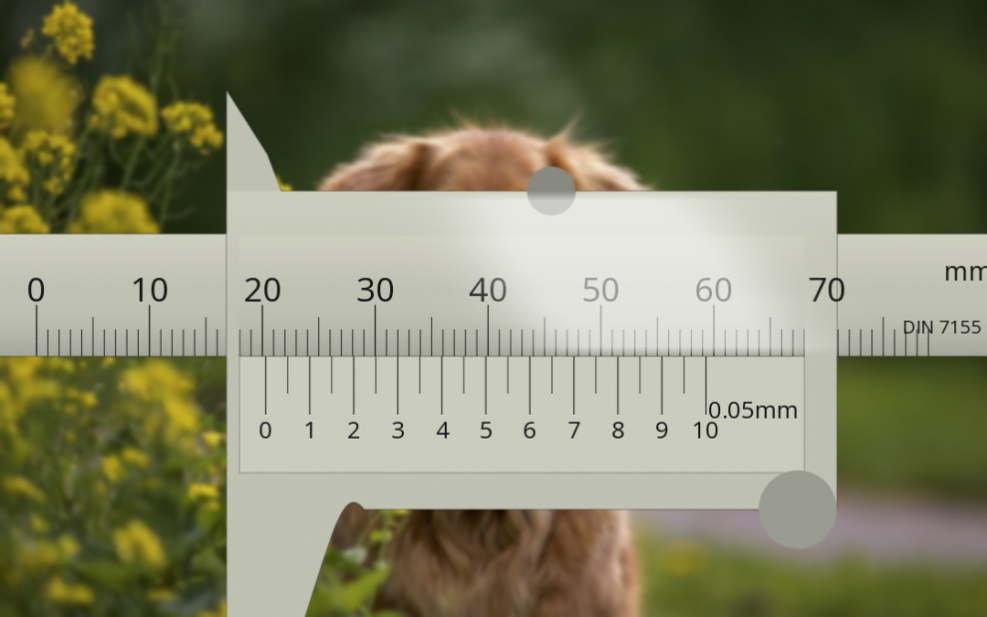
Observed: 20.3 mm
